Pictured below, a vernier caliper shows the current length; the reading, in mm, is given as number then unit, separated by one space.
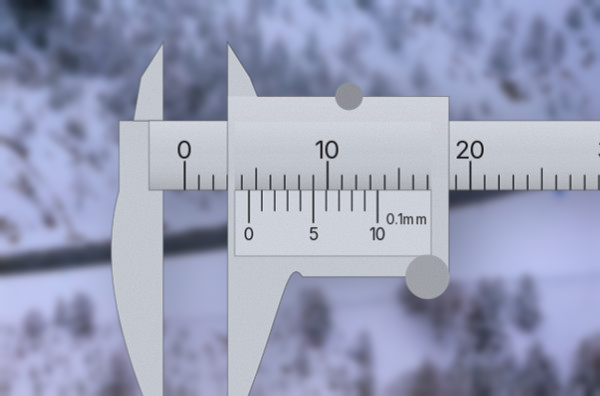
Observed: 4.5 mm
